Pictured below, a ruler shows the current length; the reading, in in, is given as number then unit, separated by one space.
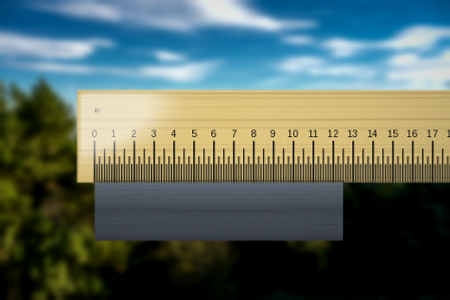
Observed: 12.5 in
